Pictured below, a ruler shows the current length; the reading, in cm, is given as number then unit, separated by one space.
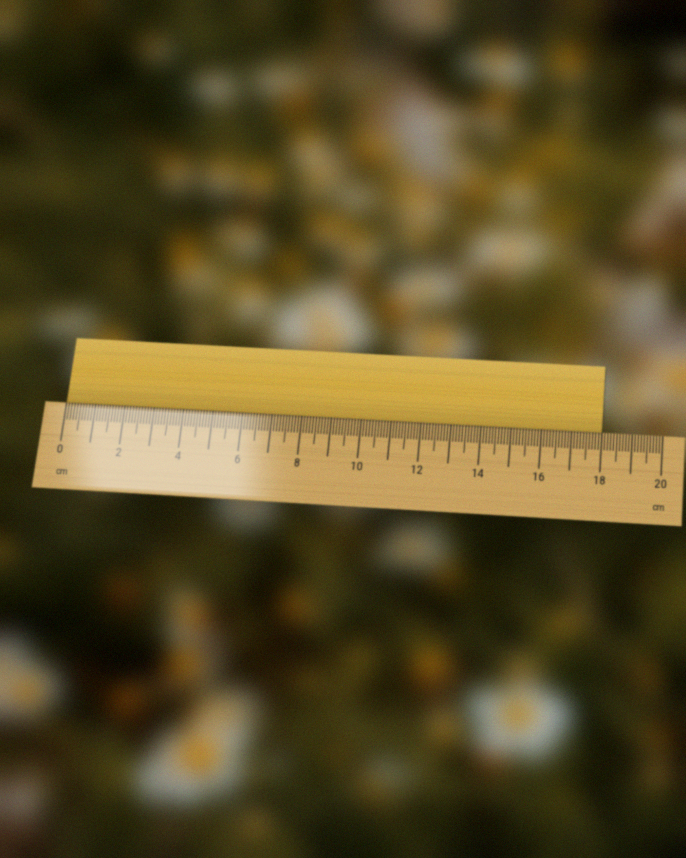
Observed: 18 cm
